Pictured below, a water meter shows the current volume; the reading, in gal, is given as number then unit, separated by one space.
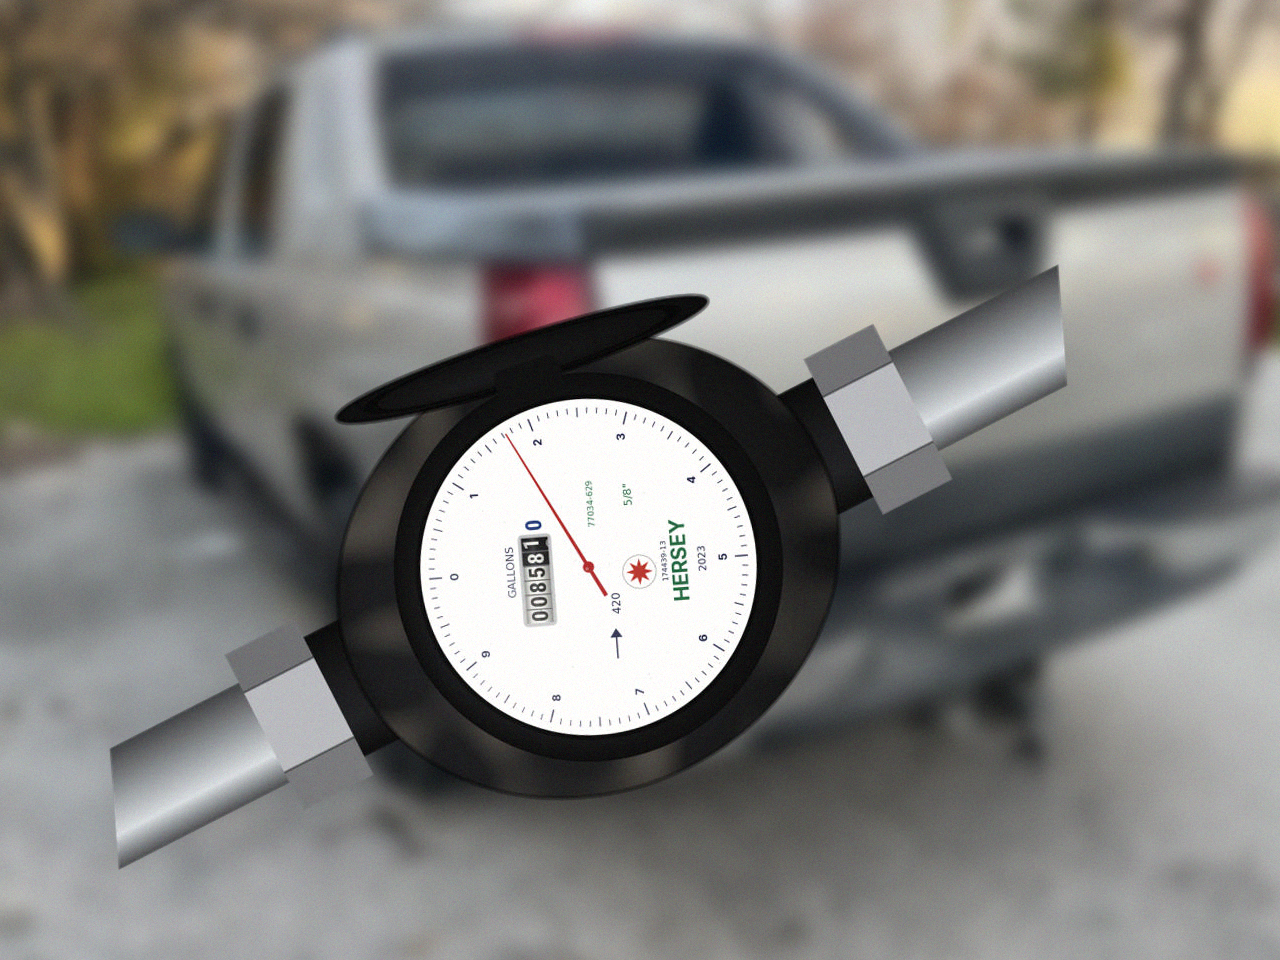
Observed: 85811.7 gal
